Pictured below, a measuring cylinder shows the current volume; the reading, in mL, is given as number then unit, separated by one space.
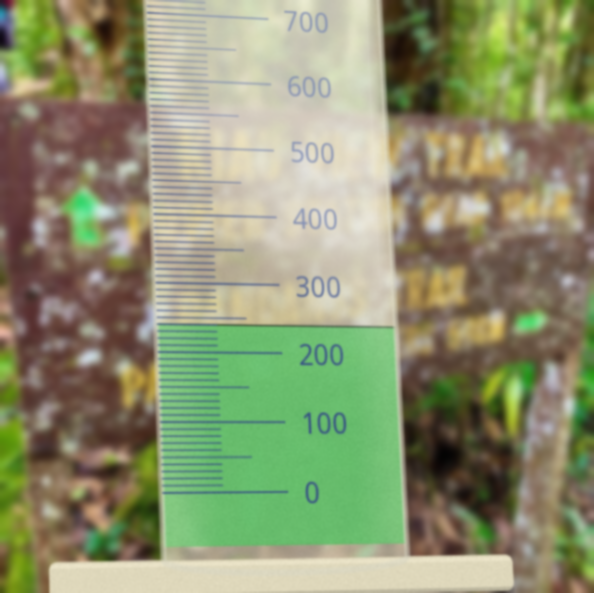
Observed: 240 mL
